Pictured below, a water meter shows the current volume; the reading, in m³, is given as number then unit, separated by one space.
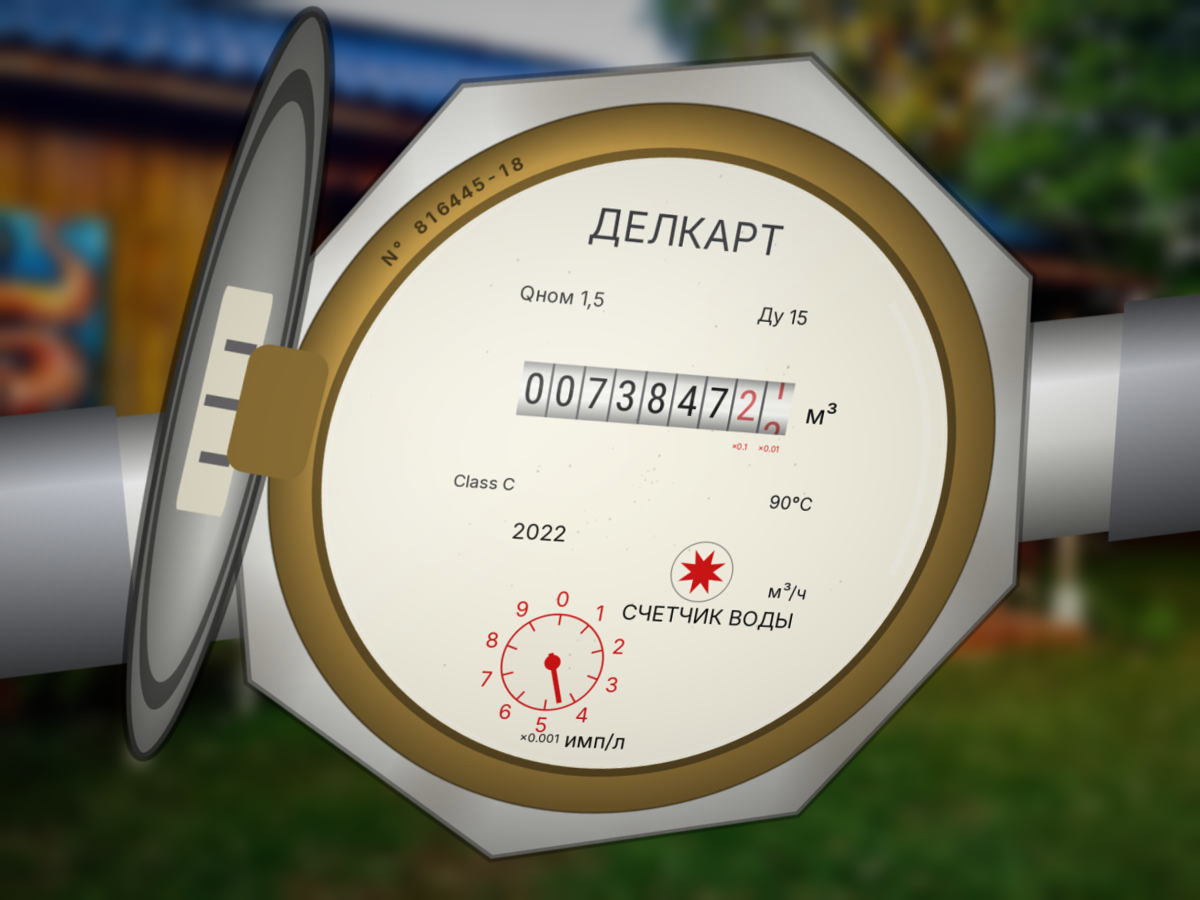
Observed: 73847.214 m³
